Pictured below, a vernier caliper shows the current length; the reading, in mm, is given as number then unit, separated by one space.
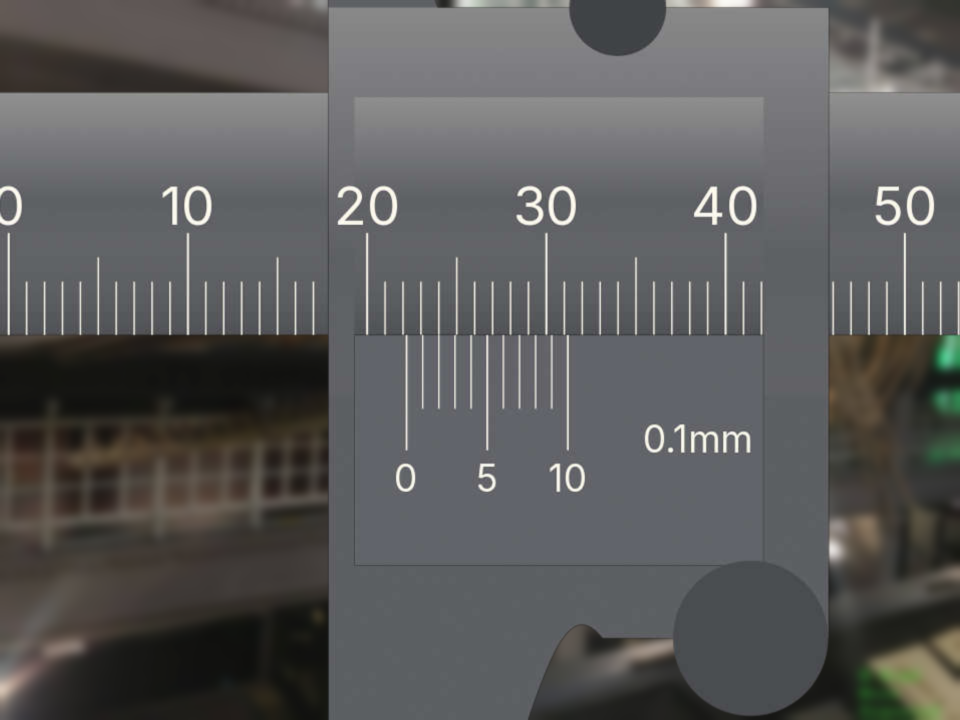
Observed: 22.2 mm
